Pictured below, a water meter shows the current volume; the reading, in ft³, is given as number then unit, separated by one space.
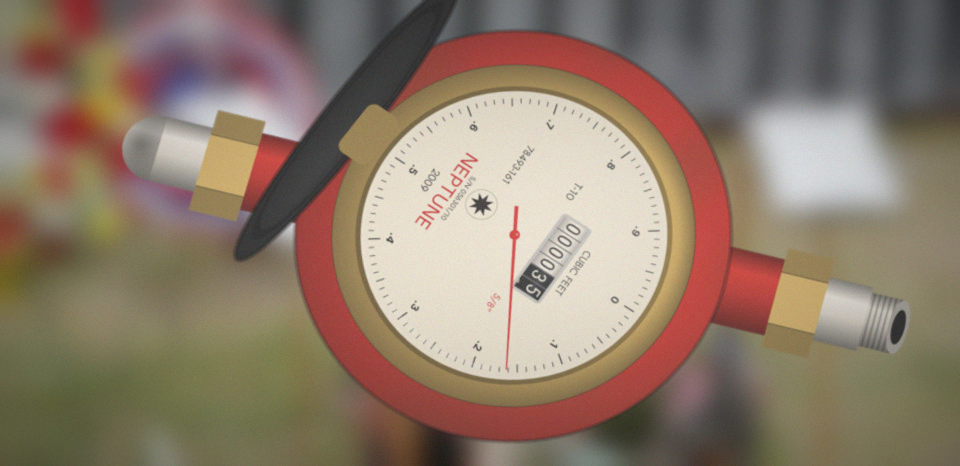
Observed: 35.16 ft³
